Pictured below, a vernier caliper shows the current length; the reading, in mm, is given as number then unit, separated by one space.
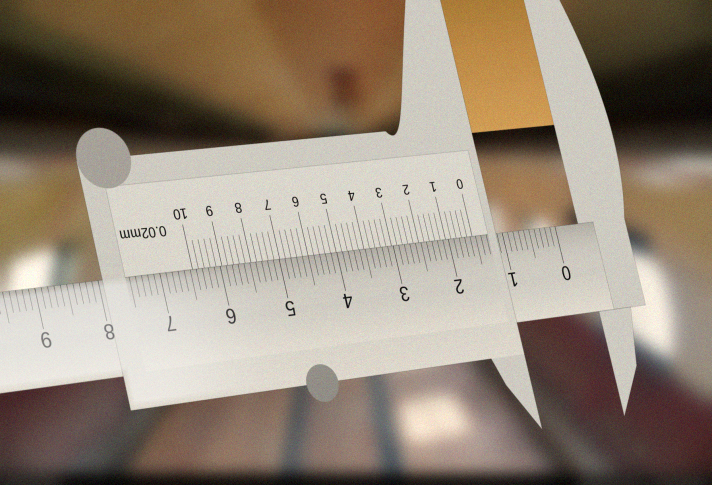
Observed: 15.6 mm
